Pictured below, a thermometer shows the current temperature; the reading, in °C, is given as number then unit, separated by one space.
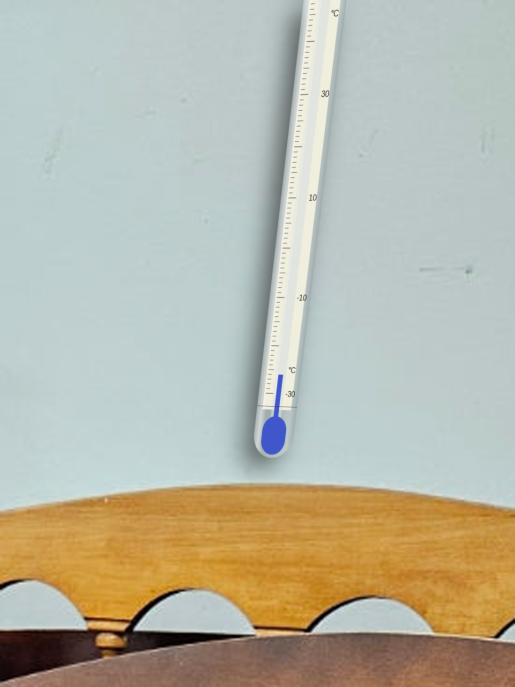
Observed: -26 °C
